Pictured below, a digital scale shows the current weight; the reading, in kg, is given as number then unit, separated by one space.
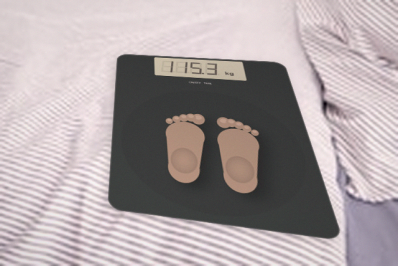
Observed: 115.3 kg
